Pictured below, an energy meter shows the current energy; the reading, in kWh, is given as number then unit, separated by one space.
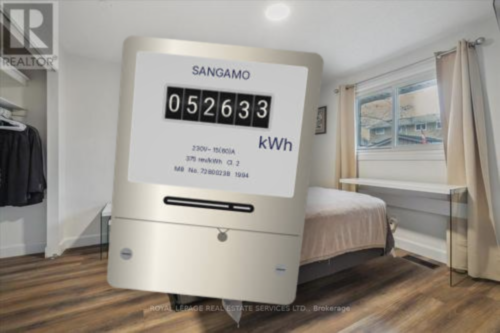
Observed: 52633 kWh
